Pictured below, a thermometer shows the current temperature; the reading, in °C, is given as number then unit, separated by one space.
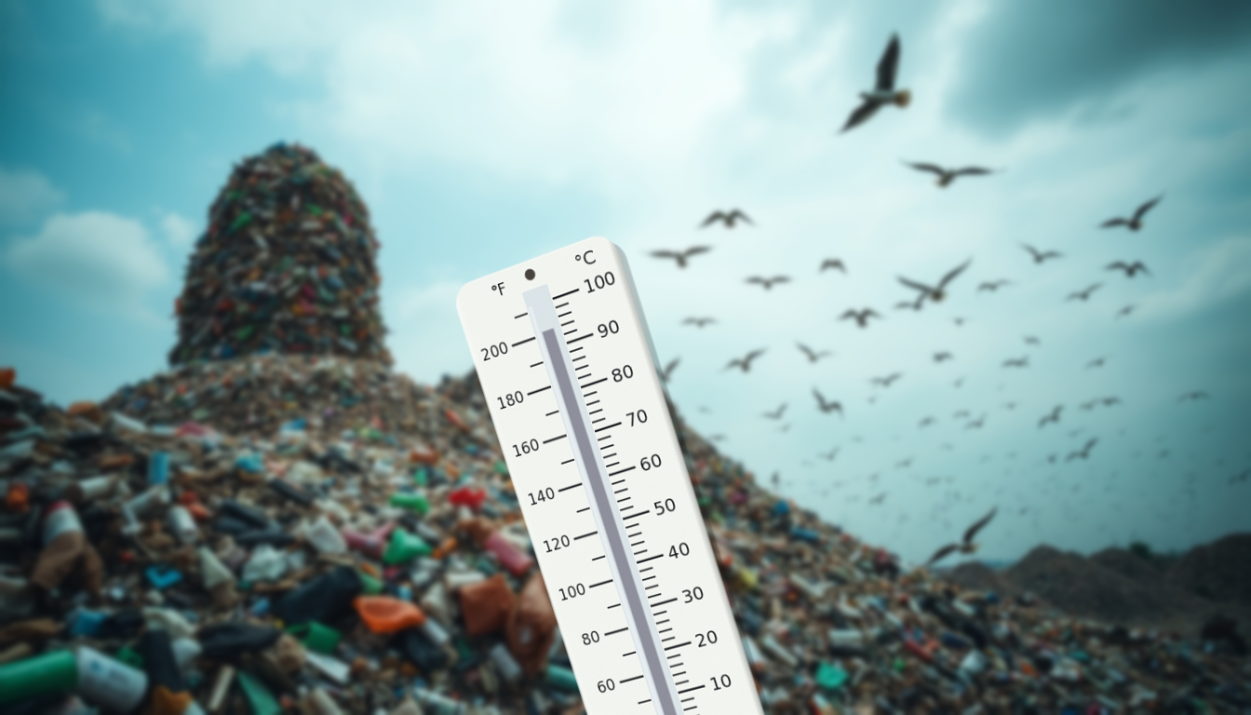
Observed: 94 °C
